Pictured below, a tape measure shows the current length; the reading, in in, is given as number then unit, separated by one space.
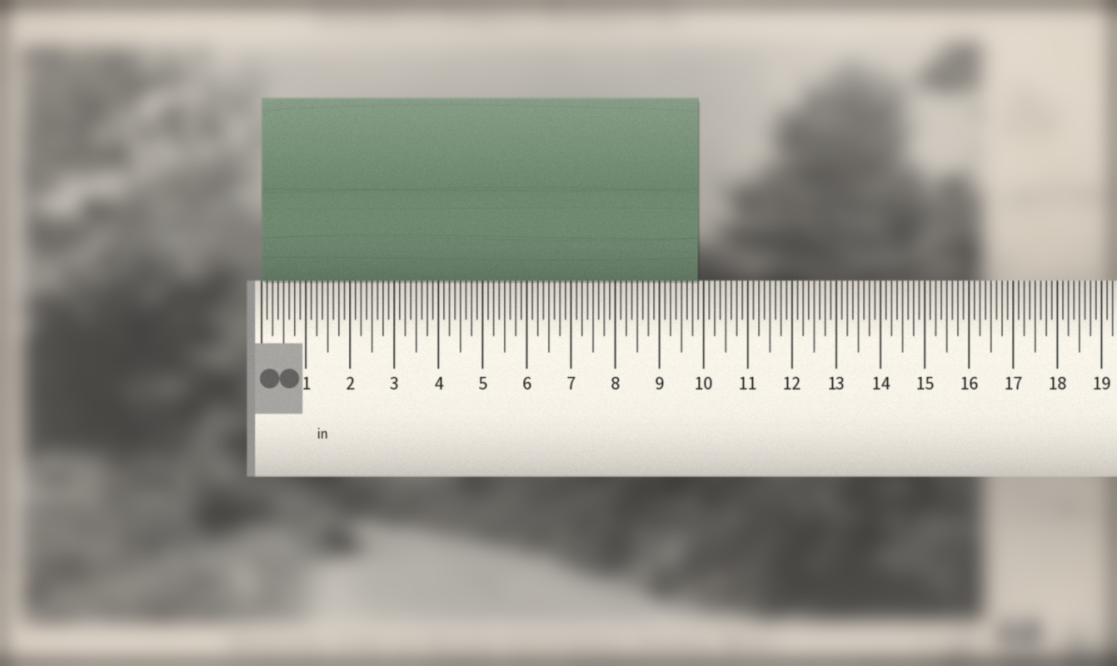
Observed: 9.875 in
